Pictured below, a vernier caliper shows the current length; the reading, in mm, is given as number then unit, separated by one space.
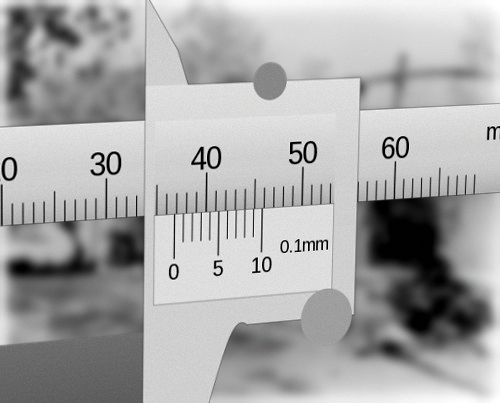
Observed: 36.8 mm
